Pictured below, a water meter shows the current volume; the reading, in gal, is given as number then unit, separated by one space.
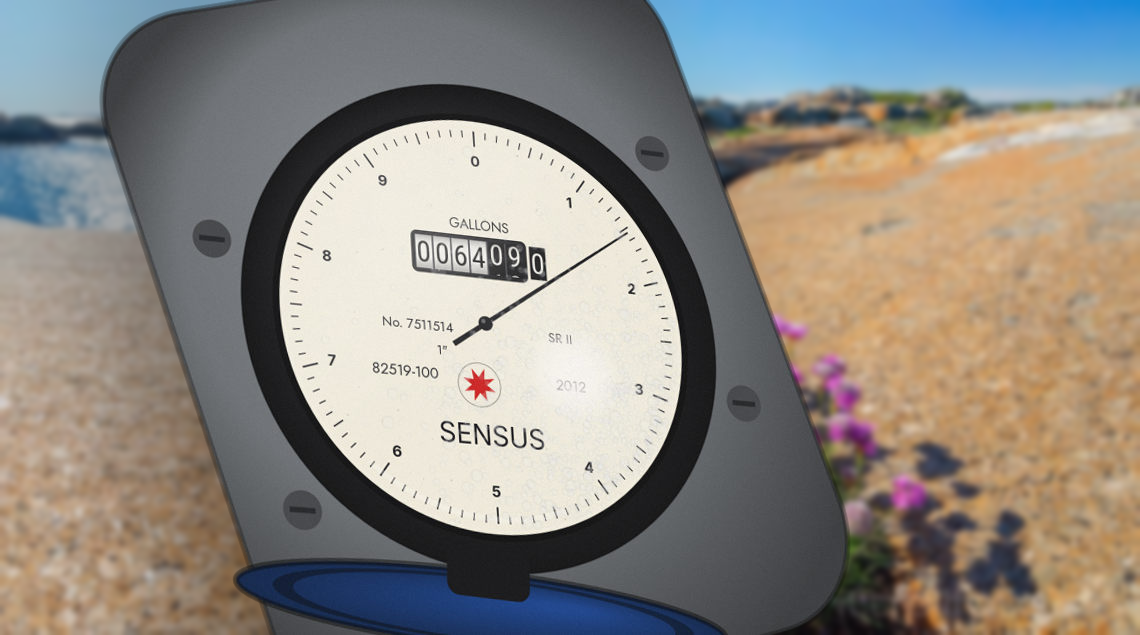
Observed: 64091.5 gal
